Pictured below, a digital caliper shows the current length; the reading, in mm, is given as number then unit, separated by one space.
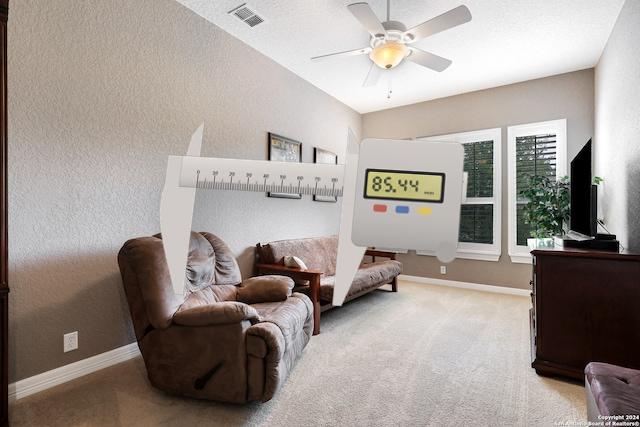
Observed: 85.44 mm
